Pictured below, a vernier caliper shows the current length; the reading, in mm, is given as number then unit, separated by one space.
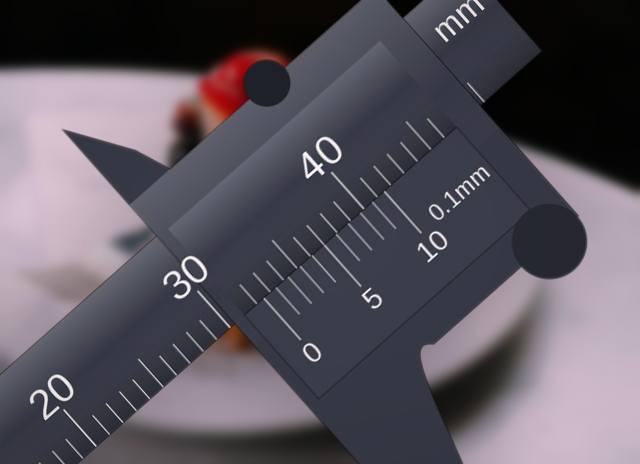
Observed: 32.5 mm
